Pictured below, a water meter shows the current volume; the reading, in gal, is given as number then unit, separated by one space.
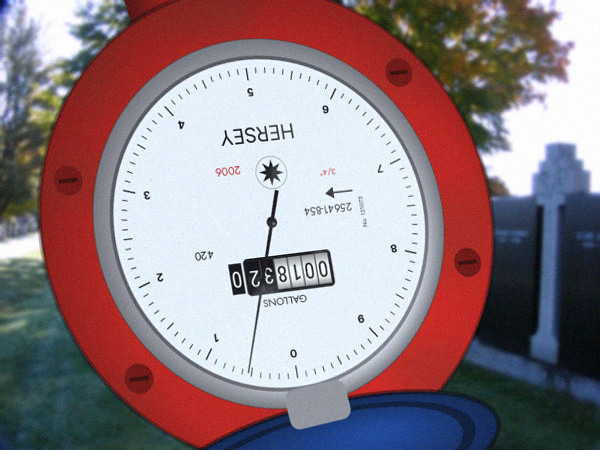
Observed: 18320.5 gal
